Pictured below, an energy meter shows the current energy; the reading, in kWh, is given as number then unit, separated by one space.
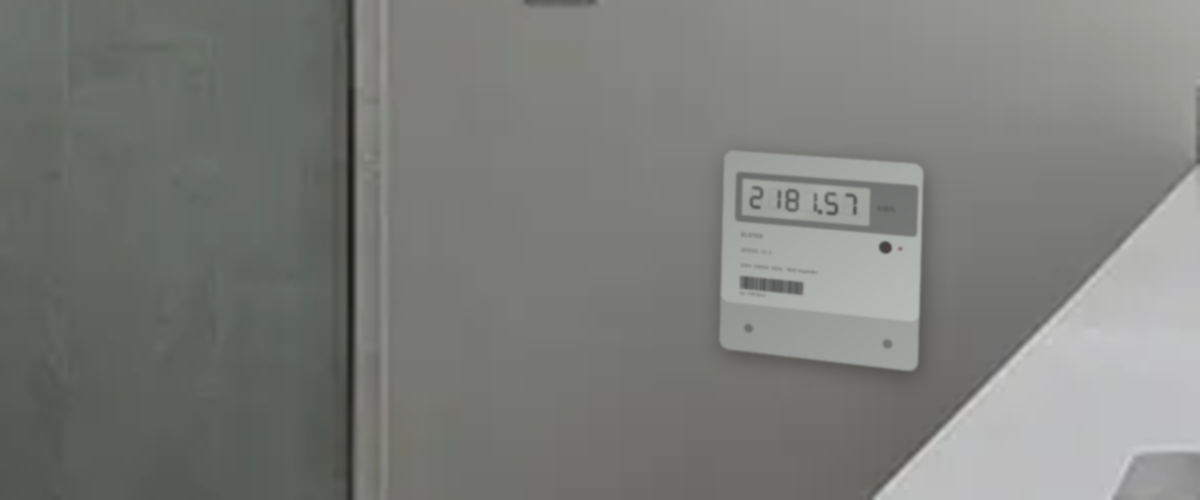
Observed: 2181.57 kWh
